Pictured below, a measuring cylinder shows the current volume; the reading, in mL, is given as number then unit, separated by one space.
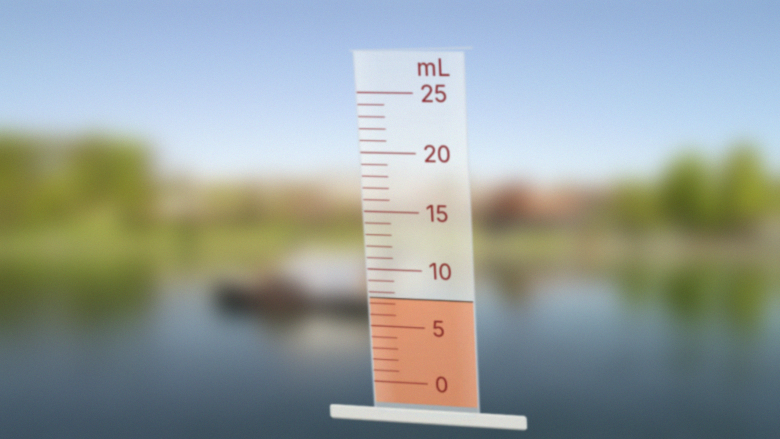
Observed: 7.5 mL
